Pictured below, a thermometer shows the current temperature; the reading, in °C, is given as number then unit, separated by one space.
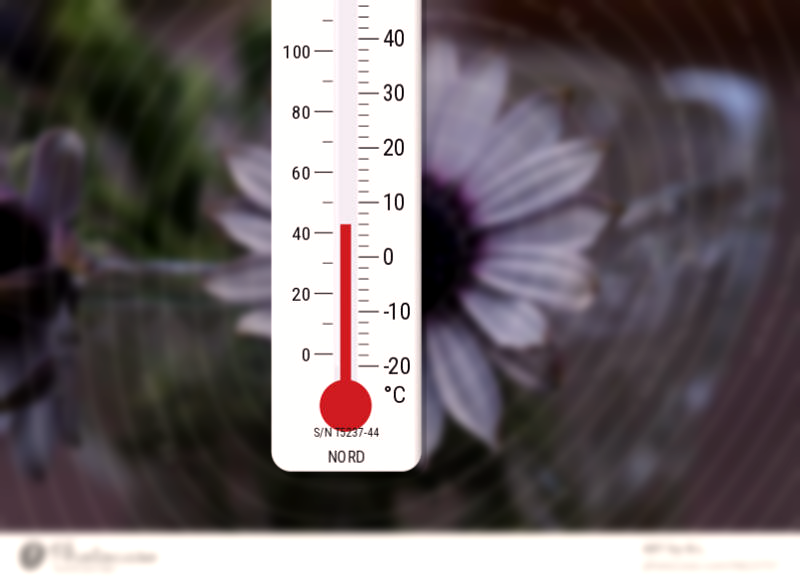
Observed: 6 °C
